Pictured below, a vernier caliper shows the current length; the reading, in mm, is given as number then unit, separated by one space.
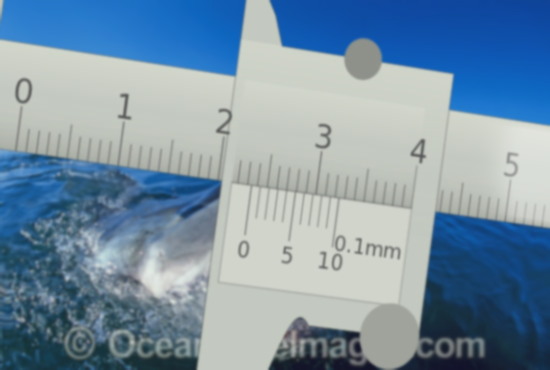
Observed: 23.4 mm
